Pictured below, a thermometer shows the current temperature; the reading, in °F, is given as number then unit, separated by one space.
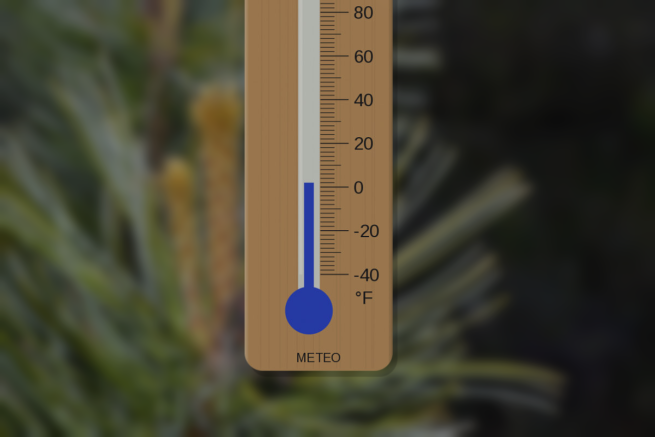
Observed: 2 °F
